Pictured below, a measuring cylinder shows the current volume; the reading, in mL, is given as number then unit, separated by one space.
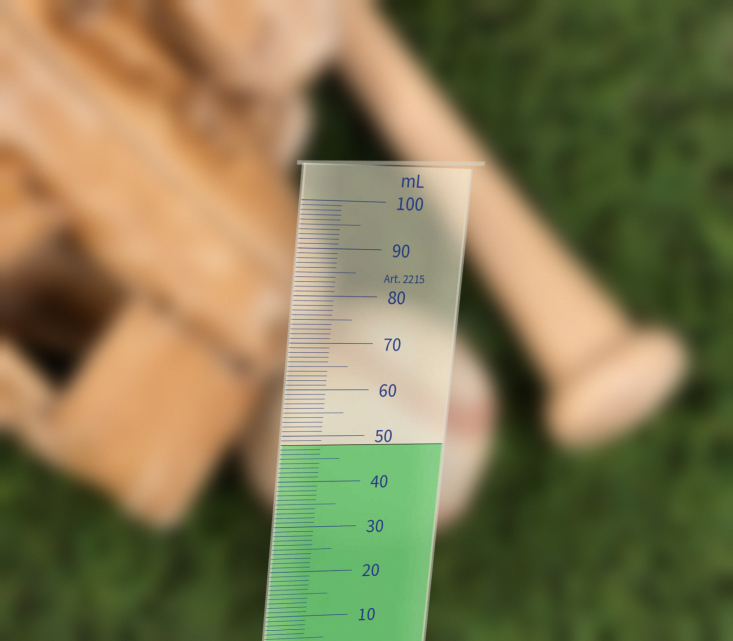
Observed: 48 mL
